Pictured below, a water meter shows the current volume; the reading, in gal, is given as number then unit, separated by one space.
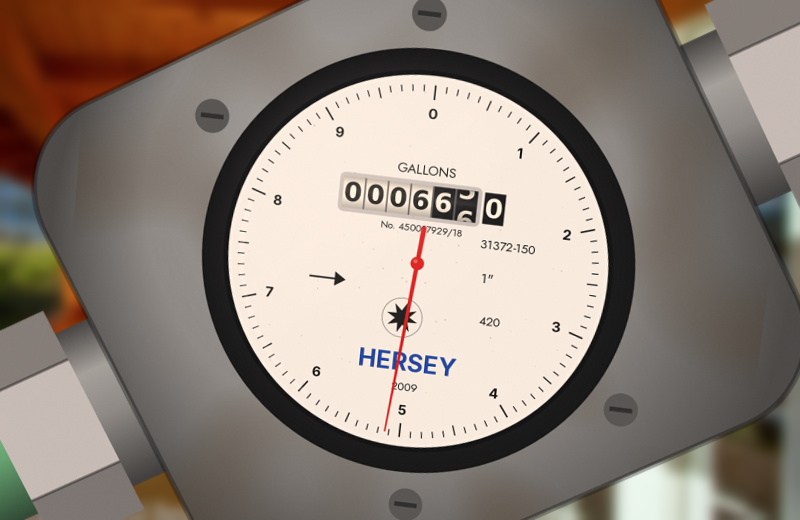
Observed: 6655.1 gal
